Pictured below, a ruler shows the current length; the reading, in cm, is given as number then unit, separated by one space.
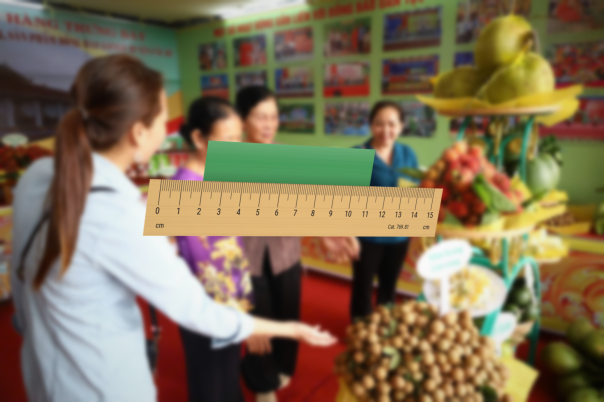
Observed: 9 cm
